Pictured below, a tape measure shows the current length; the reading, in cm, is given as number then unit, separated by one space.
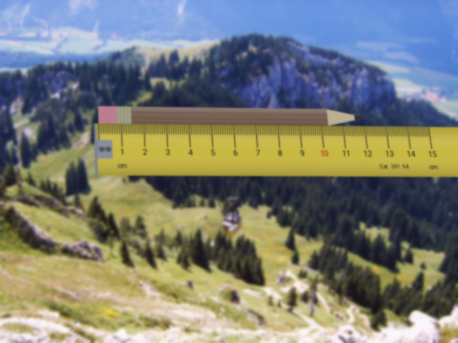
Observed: 12 cm
